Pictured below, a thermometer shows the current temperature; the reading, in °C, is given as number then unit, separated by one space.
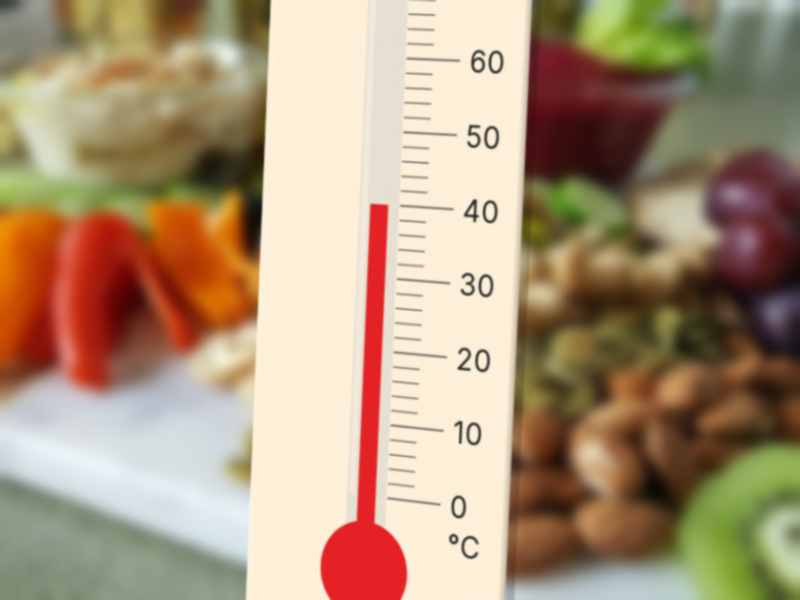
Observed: 40 °C
